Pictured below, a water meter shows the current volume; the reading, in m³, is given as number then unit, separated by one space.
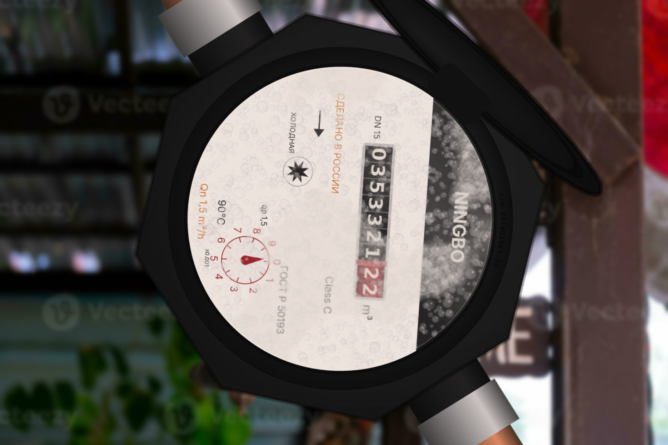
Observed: 353321.219 m³
